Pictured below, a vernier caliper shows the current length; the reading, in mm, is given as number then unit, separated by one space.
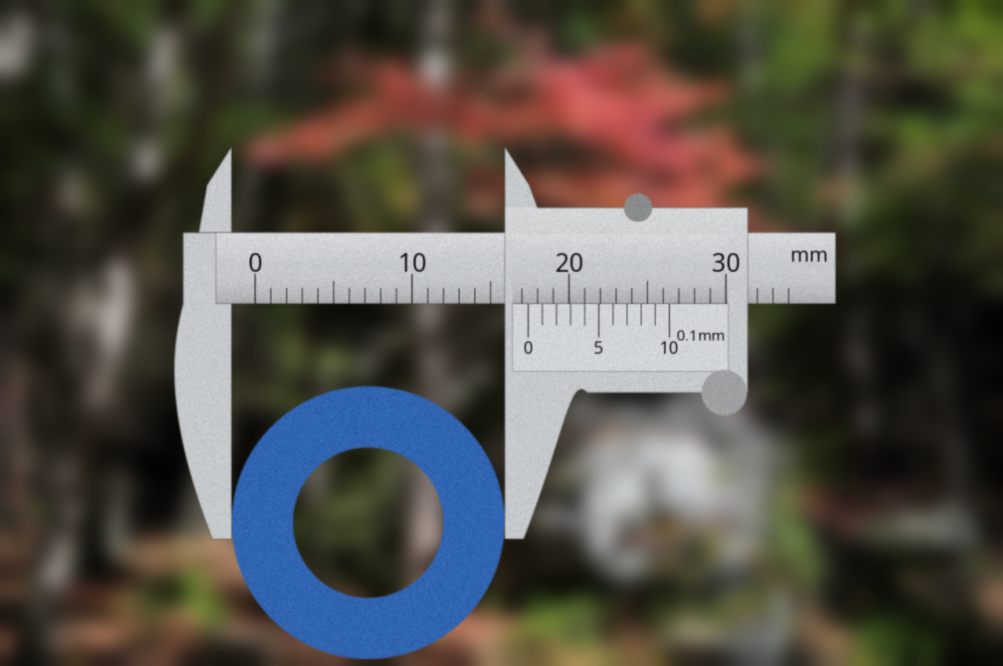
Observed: 17.4 mm
